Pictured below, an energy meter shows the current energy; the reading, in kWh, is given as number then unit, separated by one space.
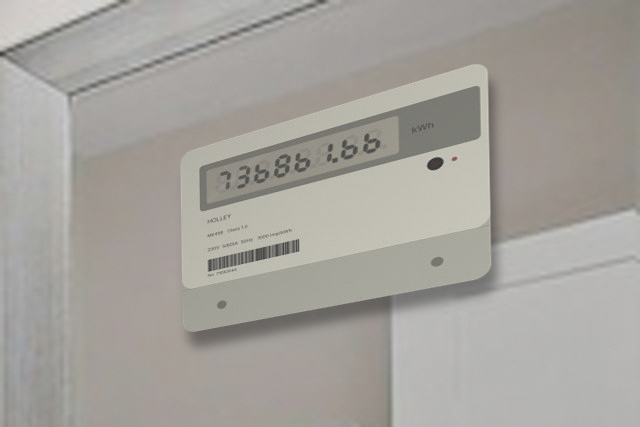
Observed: 736861.66 kWh
